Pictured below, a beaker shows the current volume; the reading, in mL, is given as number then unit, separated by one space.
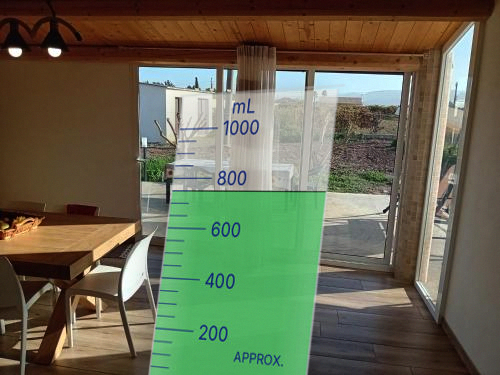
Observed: 750 mL
